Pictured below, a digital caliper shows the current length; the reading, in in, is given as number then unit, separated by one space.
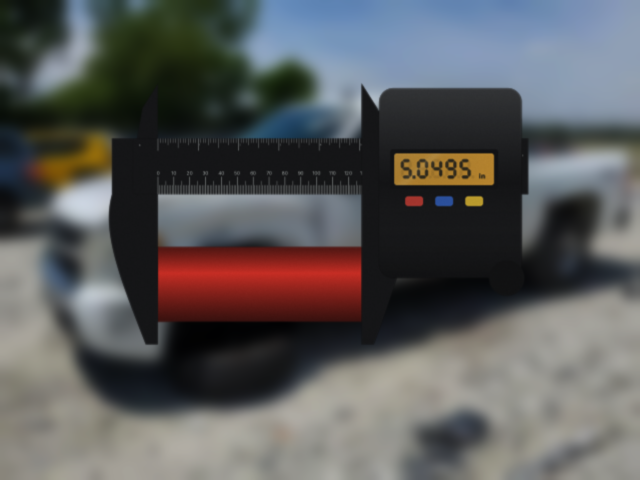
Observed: 5.0495 in
